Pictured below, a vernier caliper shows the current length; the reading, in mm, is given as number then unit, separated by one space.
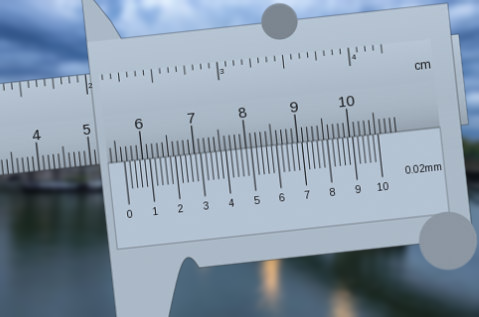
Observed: 56.5 mm
